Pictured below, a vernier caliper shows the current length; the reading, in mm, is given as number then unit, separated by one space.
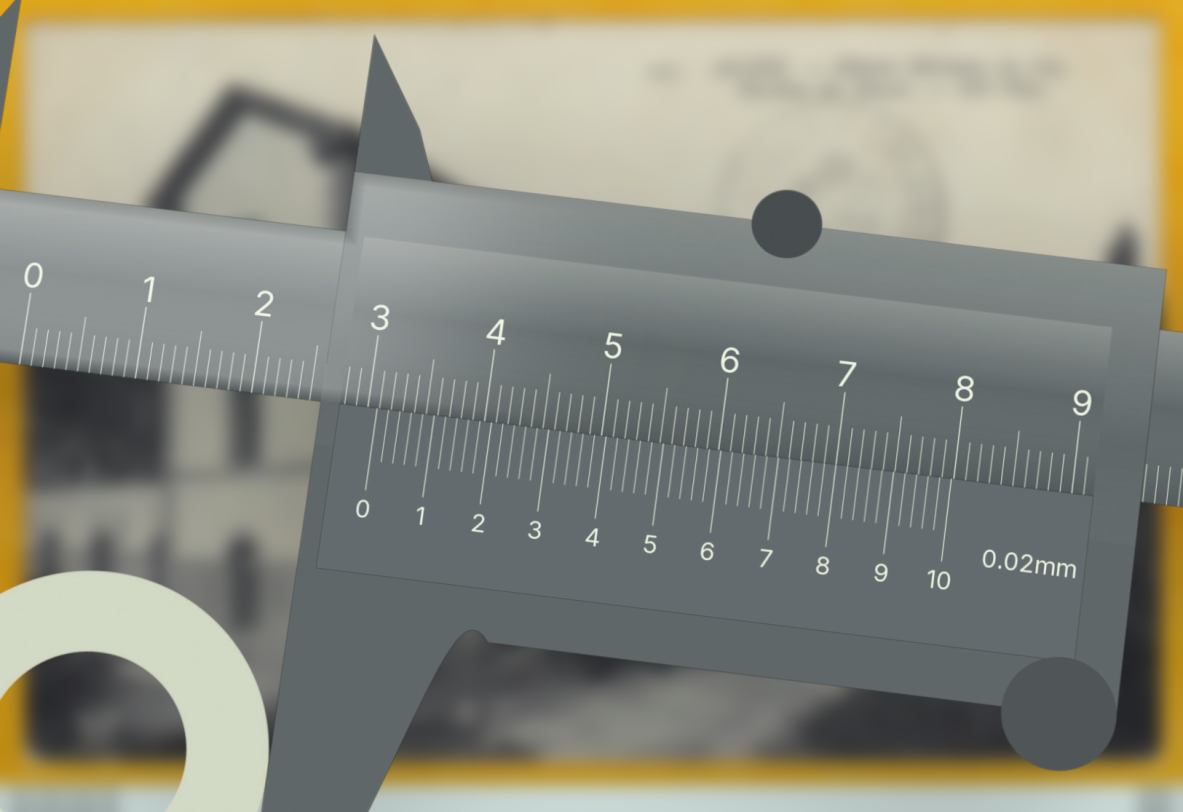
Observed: 30.8 mm
